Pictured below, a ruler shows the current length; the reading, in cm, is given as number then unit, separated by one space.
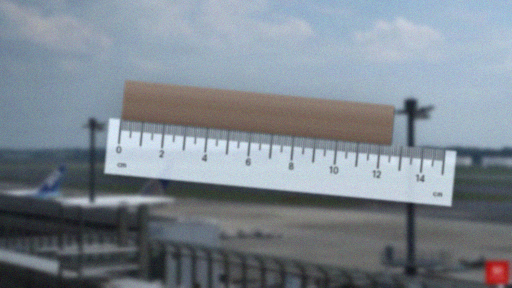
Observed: 12.5 cm
